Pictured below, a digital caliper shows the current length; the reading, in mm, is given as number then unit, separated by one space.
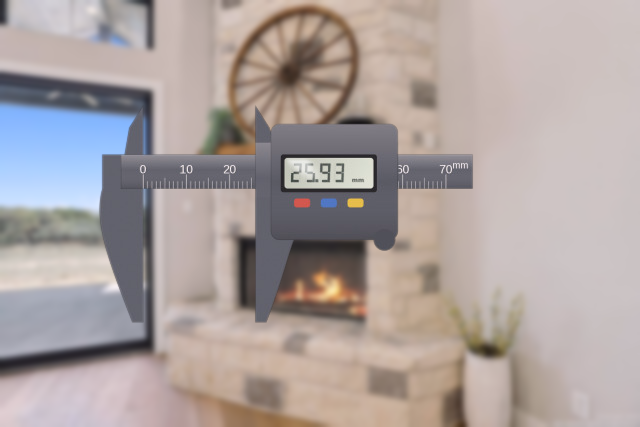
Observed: 25.93 mm
